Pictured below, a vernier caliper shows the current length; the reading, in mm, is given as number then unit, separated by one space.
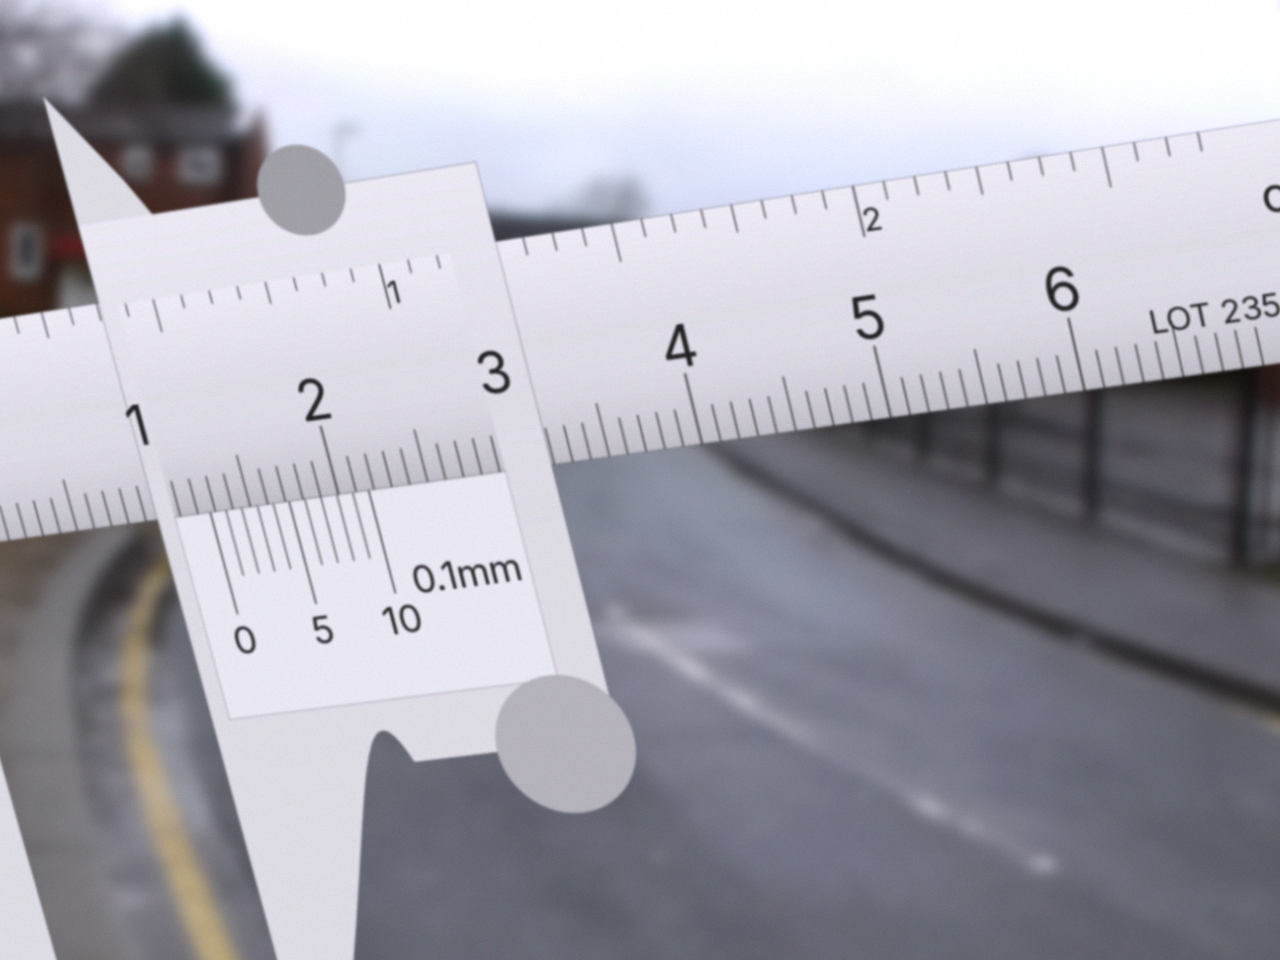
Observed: 12.7 mm
